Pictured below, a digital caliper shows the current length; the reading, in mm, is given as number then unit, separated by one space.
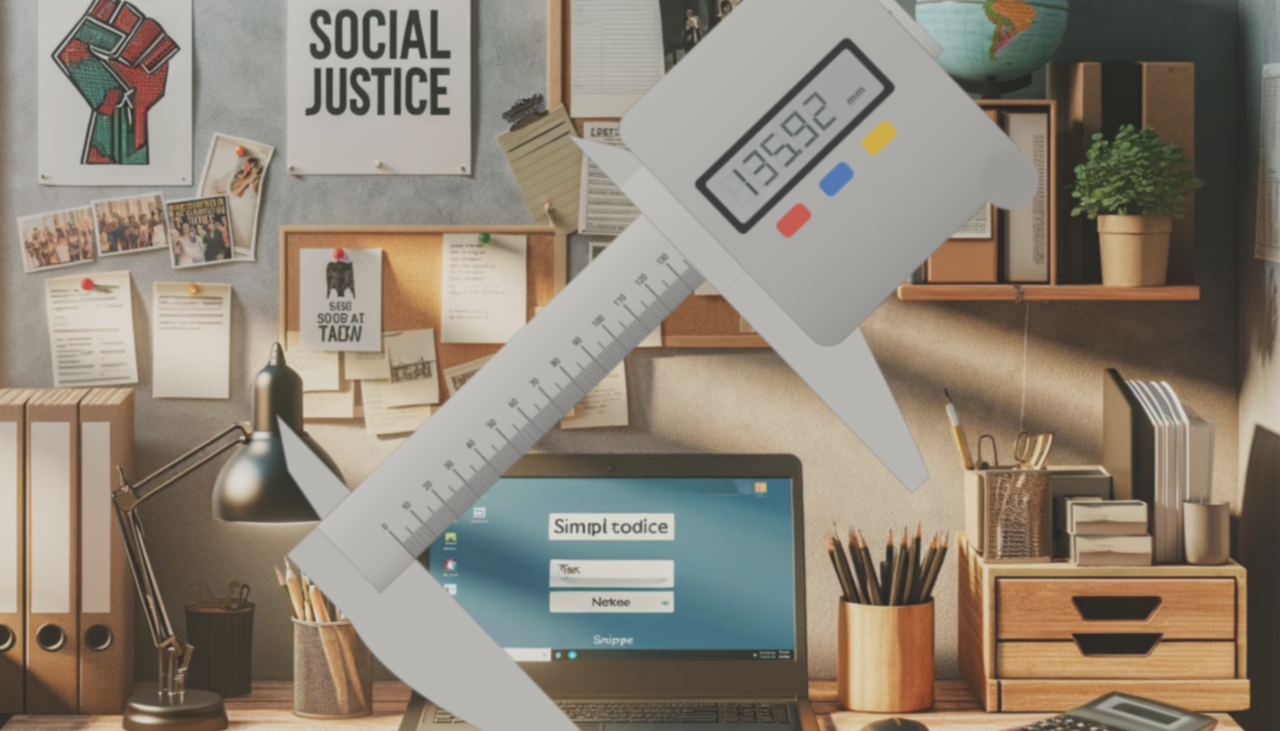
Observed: 135.92 mm
